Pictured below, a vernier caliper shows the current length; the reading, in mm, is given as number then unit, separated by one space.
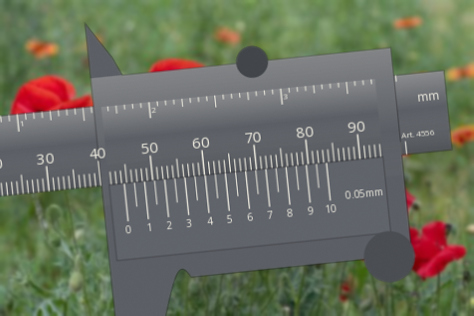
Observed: 44.5 mm
